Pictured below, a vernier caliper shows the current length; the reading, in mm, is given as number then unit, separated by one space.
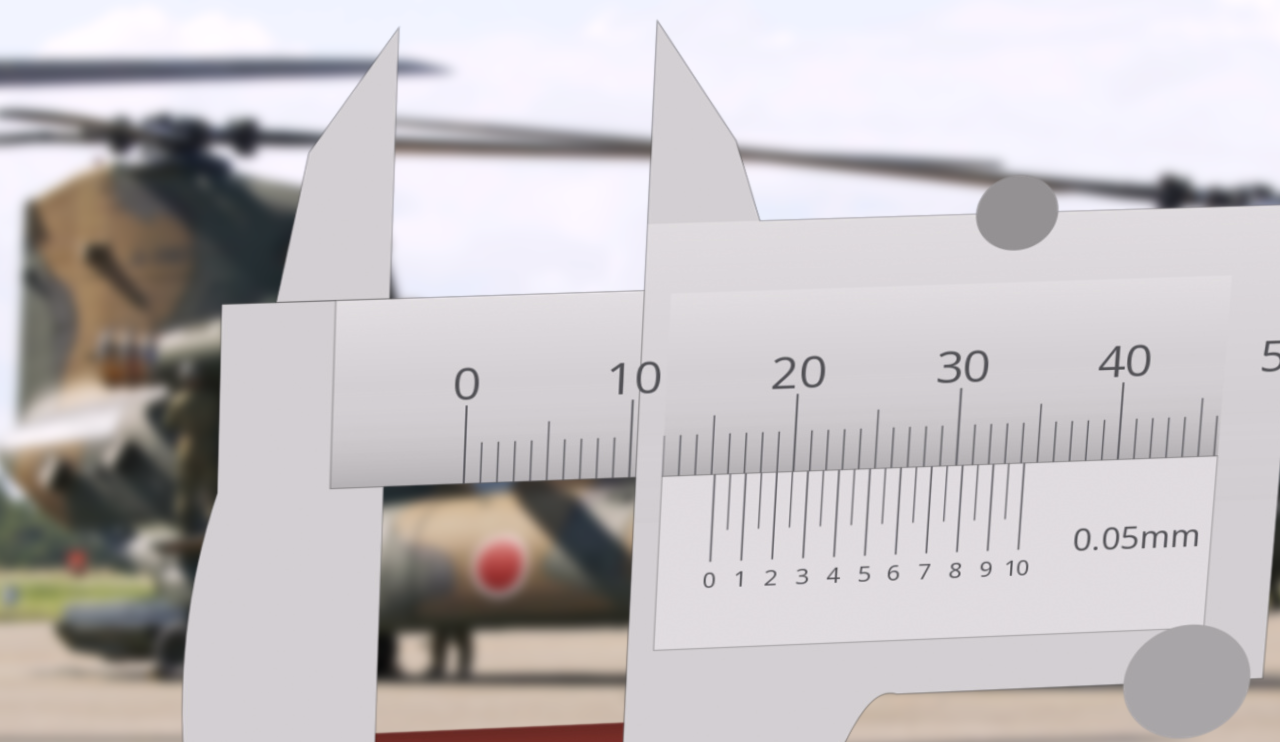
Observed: 15.2 mm
